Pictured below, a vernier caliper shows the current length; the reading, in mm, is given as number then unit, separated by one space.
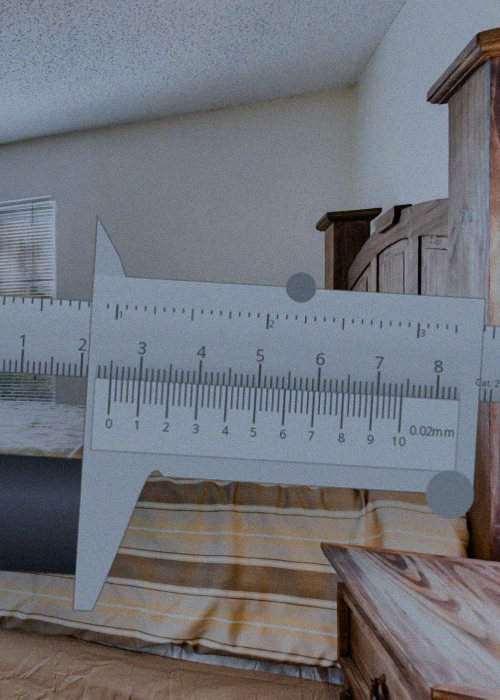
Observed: 25.0 mm
